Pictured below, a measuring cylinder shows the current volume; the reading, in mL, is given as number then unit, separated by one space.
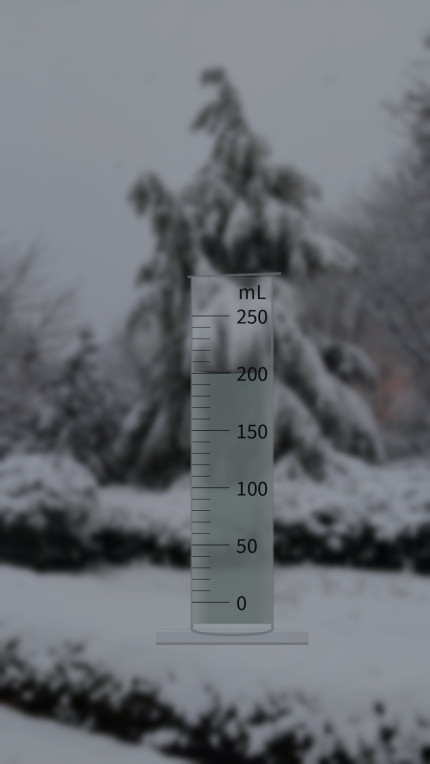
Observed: 200 mL
